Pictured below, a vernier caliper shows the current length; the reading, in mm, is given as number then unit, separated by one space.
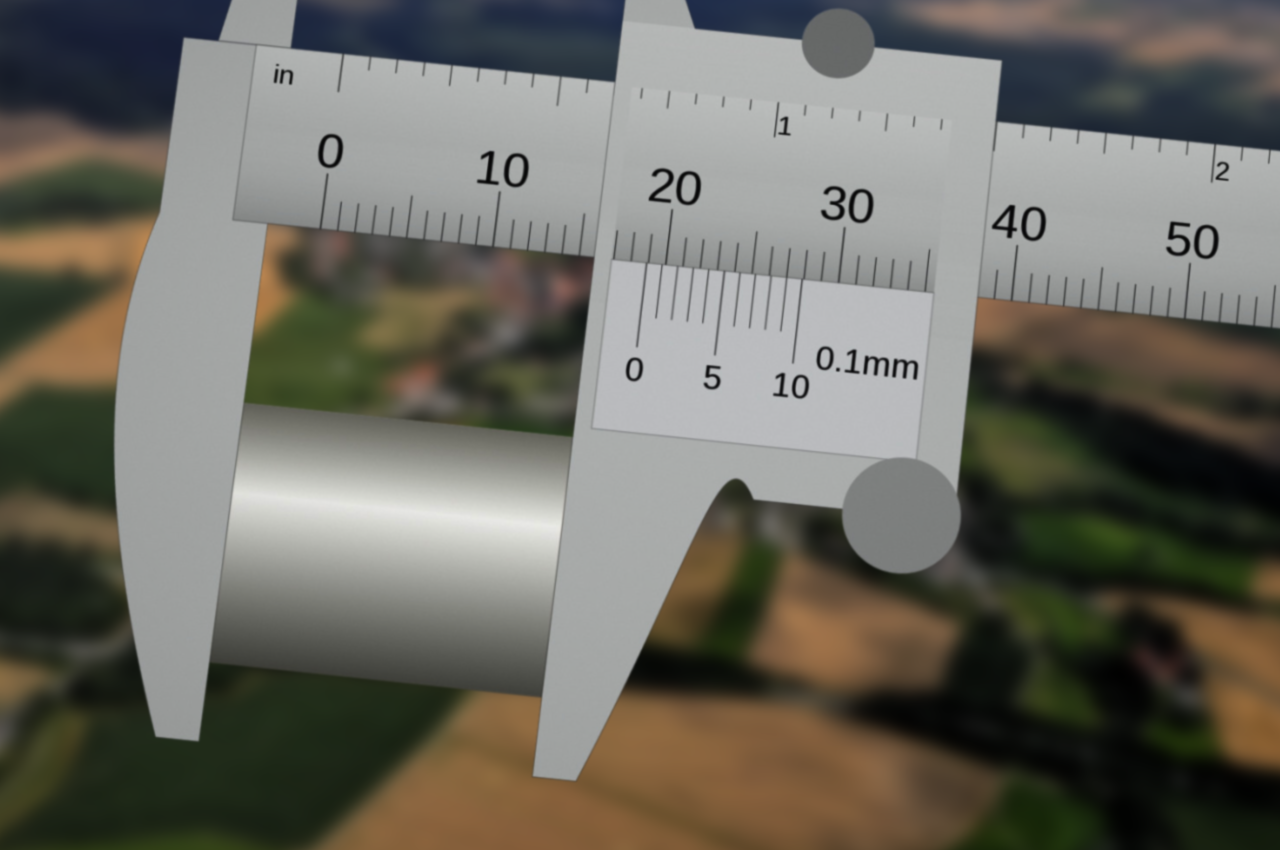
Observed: 18.9 mm
